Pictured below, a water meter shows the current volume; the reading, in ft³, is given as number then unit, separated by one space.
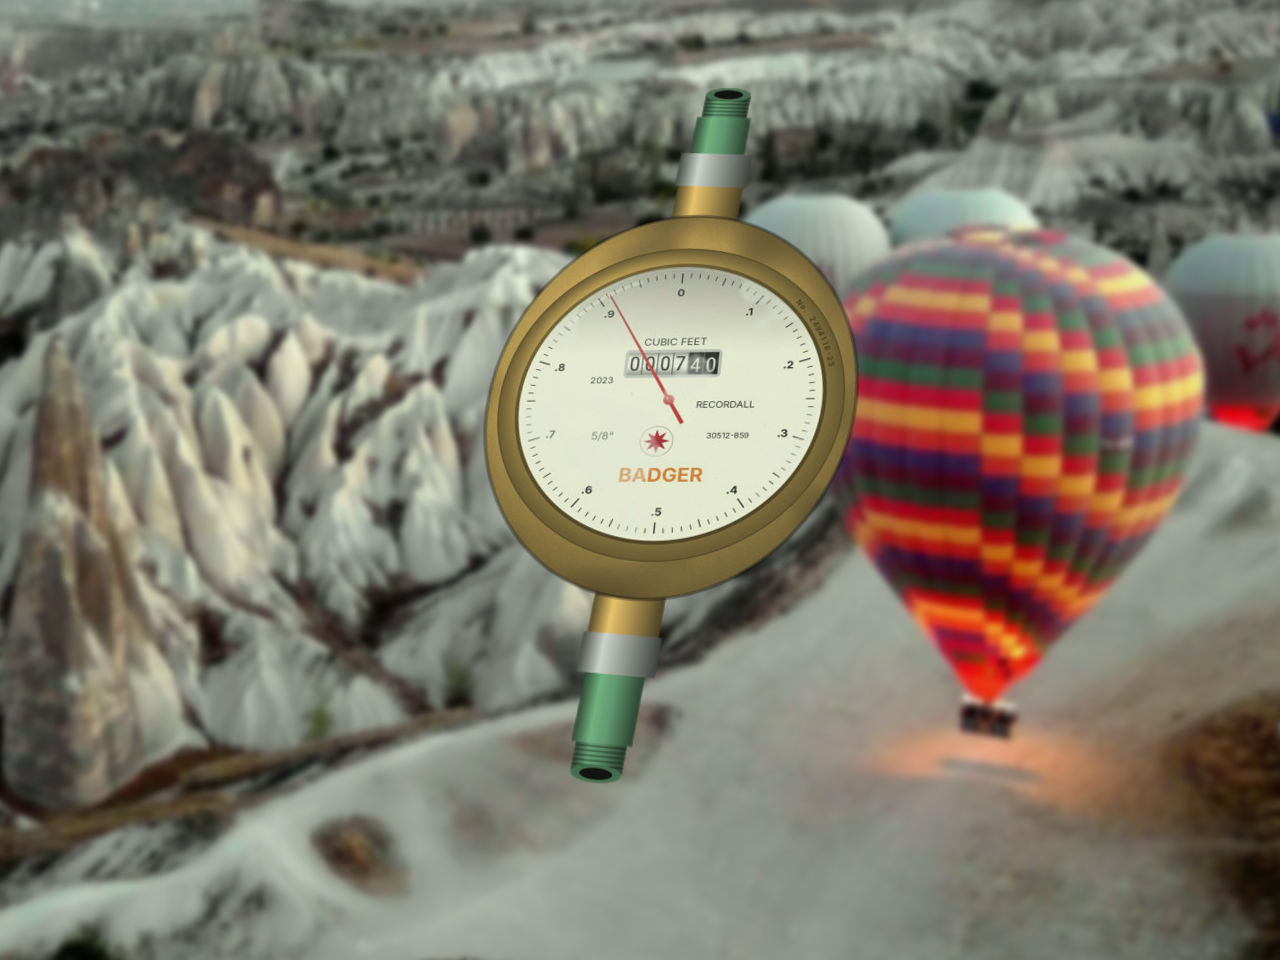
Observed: 739.91 ft³
